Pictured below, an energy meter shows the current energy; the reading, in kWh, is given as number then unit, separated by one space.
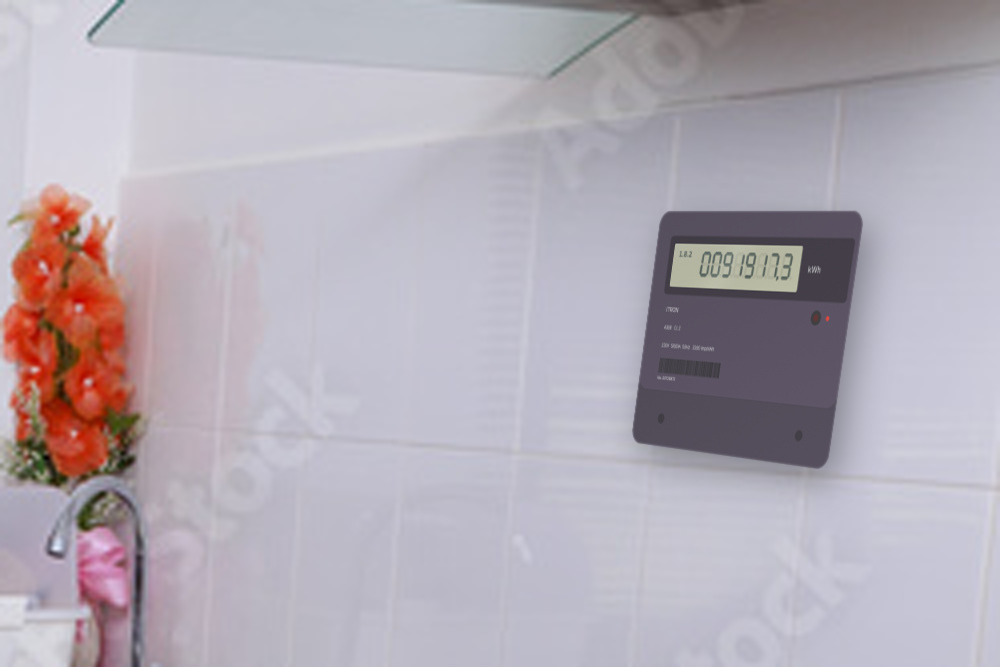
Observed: 91917.3 kWh
